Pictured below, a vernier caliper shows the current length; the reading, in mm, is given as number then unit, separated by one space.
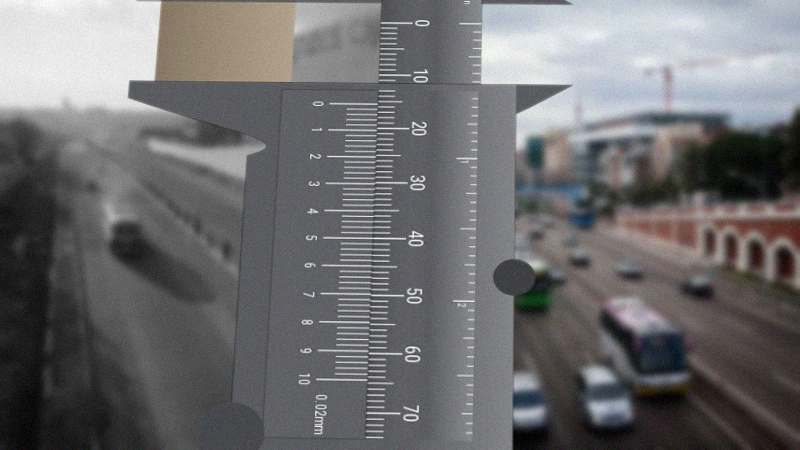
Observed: 15.5 mm
